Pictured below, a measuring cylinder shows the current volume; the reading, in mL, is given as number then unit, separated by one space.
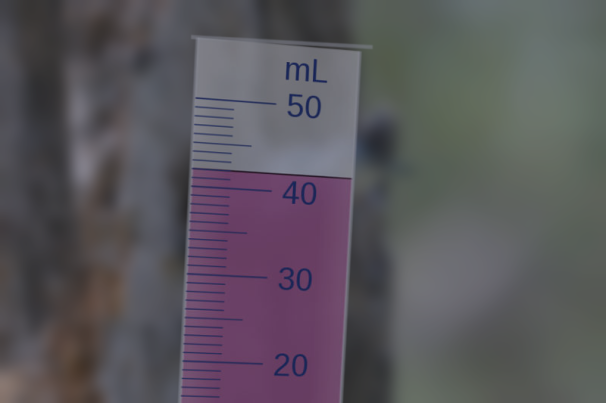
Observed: 42 mL
